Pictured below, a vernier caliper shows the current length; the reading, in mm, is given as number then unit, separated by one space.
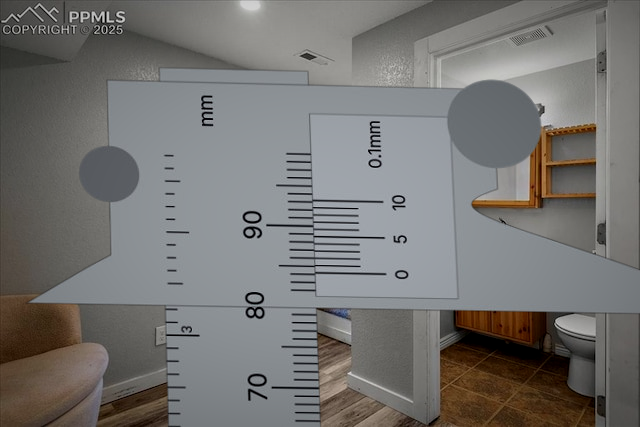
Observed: 84.2 mm
